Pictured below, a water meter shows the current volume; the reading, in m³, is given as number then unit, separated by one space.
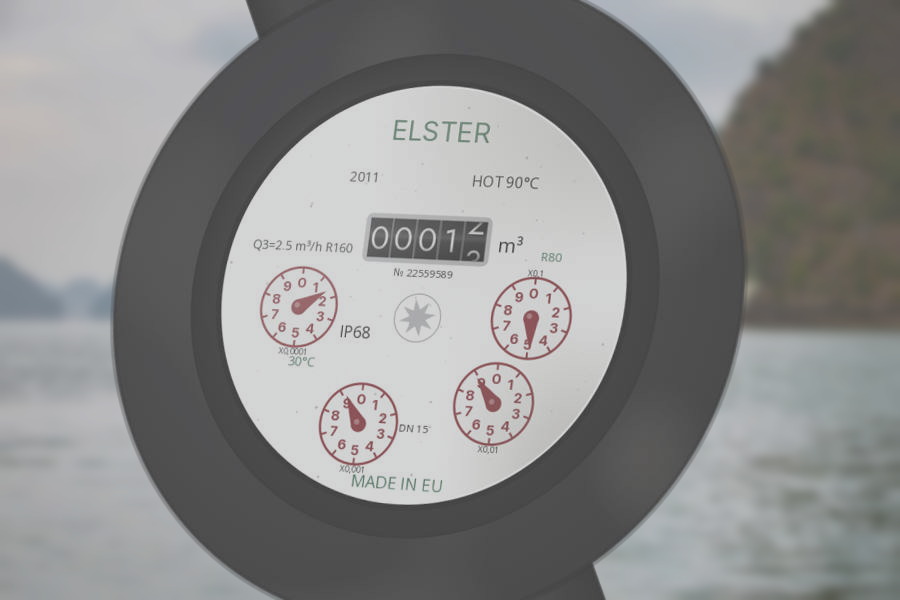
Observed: 12.4891 m³
